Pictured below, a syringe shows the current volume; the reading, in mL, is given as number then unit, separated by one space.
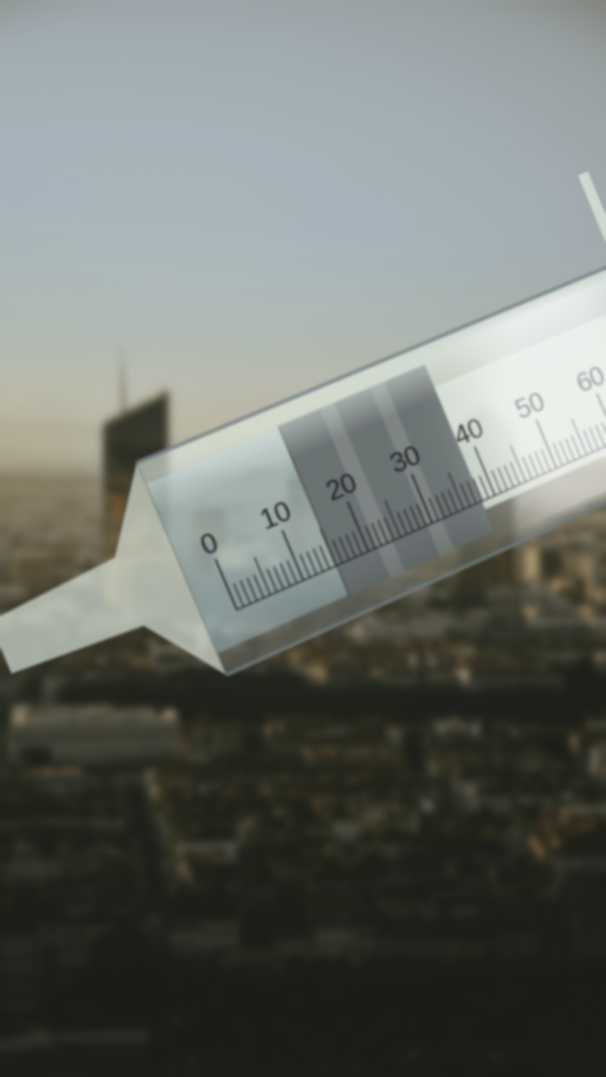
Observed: 15 mL
